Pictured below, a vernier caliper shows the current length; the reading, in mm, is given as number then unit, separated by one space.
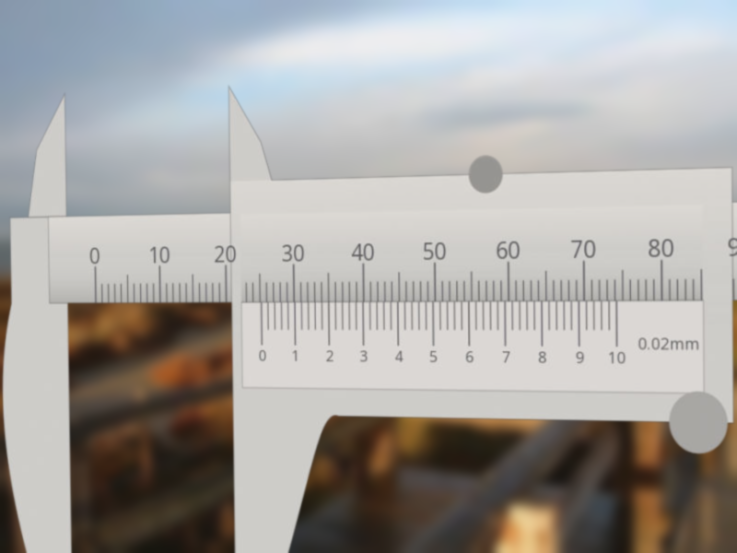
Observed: 25.2 mm
